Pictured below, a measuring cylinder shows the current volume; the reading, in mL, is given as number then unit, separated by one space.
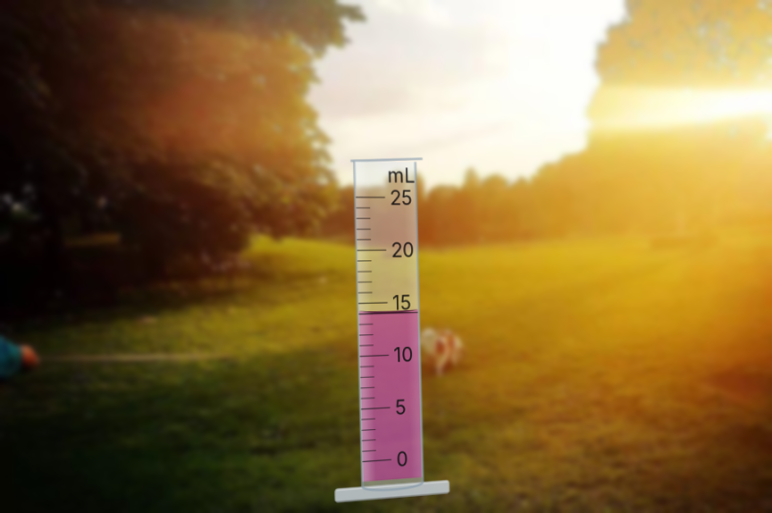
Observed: 14 mL
